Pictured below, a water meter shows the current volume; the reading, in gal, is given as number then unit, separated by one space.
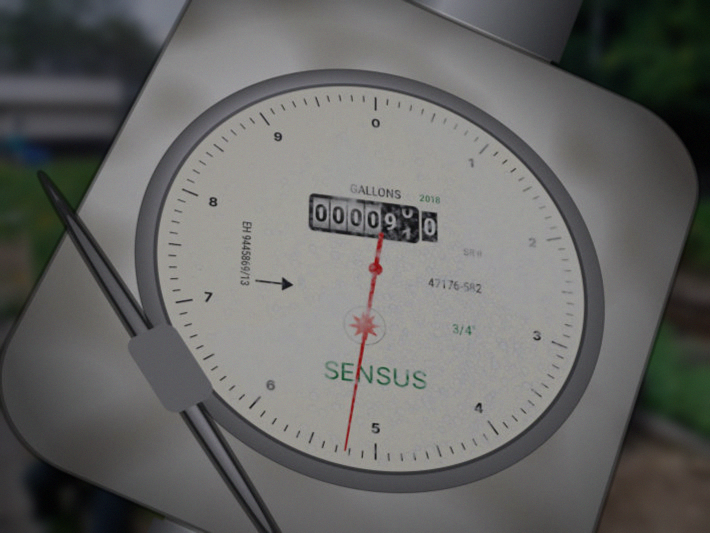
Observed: 905.2 gal
